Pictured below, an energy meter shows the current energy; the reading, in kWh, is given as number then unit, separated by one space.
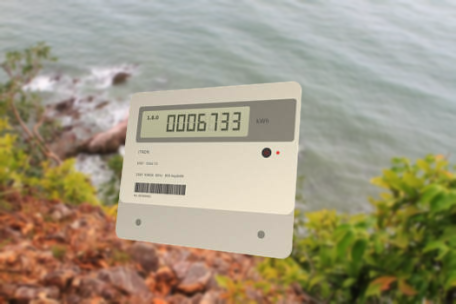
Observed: 6733 kWh
